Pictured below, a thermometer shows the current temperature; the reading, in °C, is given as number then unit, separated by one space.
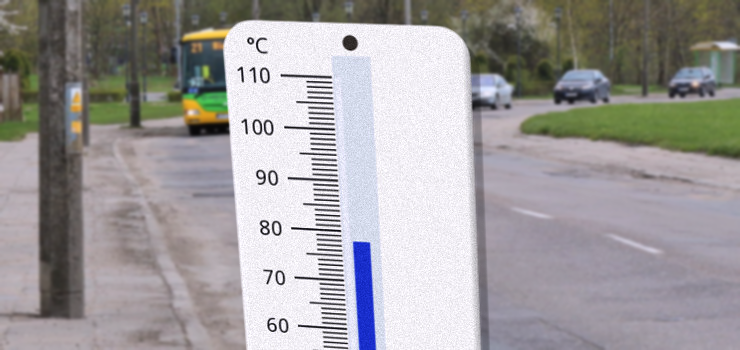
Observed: 78 °C
